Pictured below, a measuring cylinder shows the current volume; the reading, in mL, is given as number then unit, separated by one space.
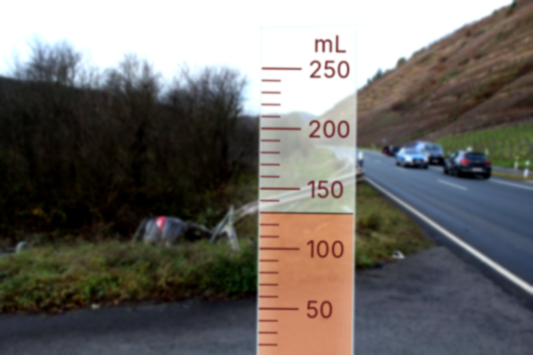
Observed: 130 mL
